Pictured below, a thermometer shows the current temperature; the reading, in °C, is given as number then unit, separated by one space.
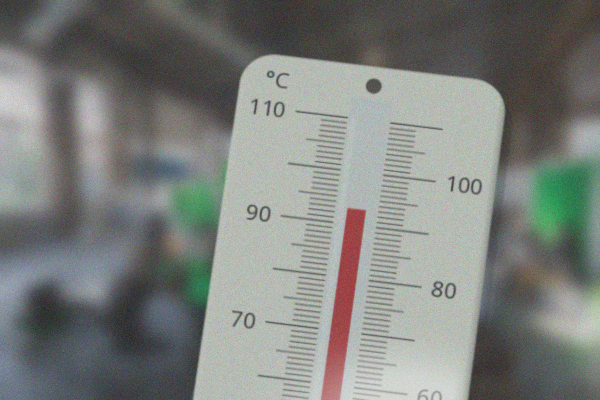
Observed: 93 °C
